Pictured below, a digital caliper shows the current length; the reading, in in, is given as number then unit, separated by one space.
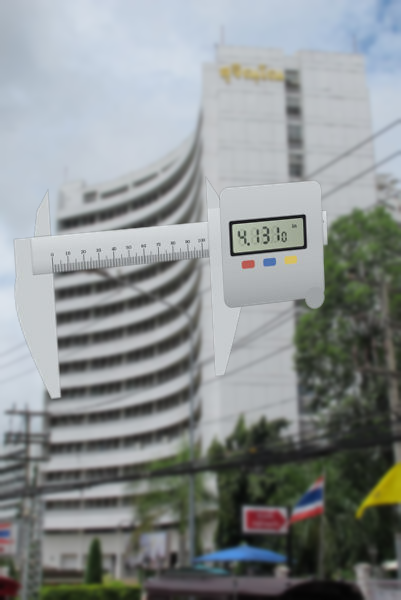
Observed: 4.1310 in
